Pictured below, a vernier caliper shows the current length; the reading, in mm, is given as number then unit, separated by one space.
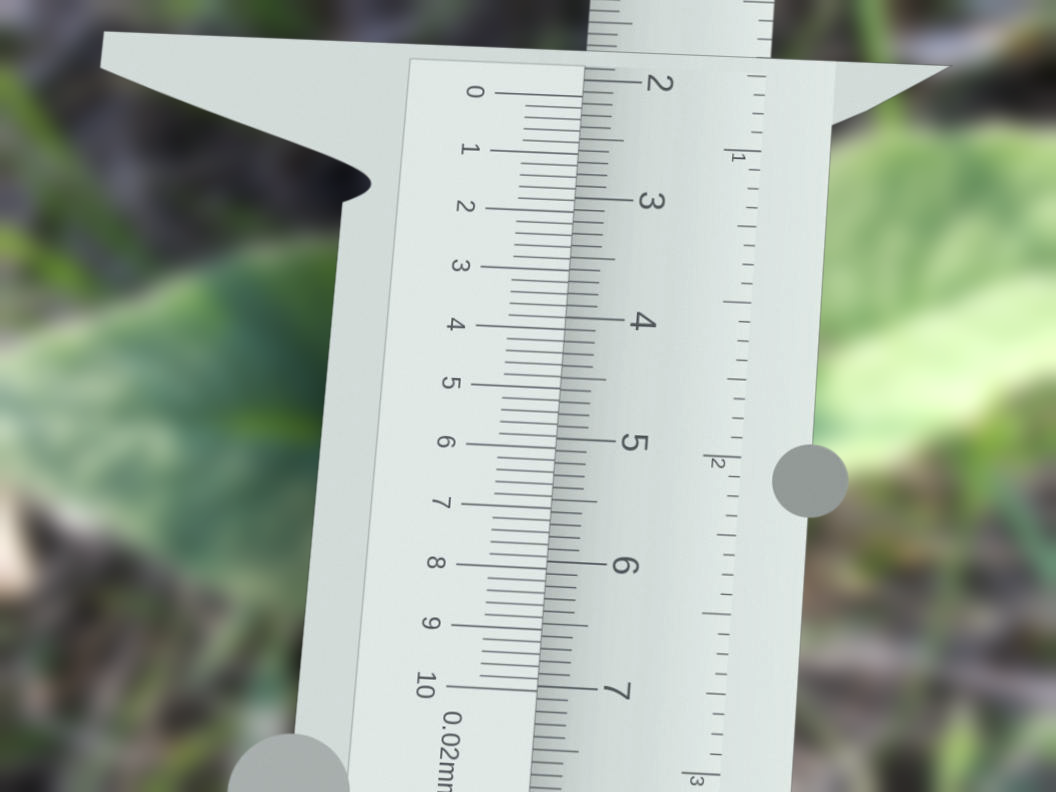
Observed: 21.4 mm
